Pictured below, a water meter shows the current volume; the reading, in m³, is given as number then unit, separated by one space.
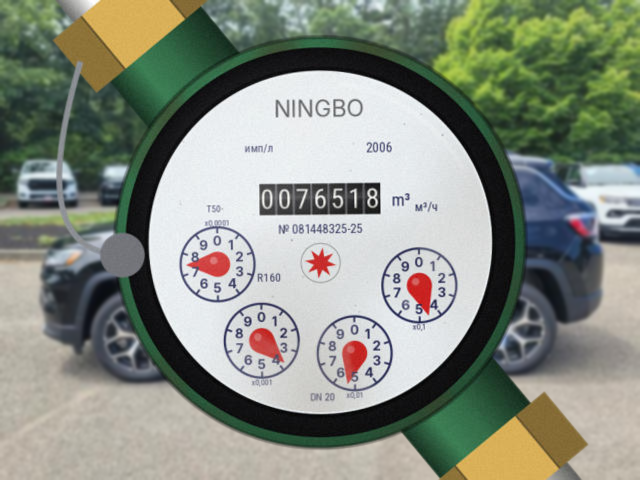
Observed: 76518.4537 m³
